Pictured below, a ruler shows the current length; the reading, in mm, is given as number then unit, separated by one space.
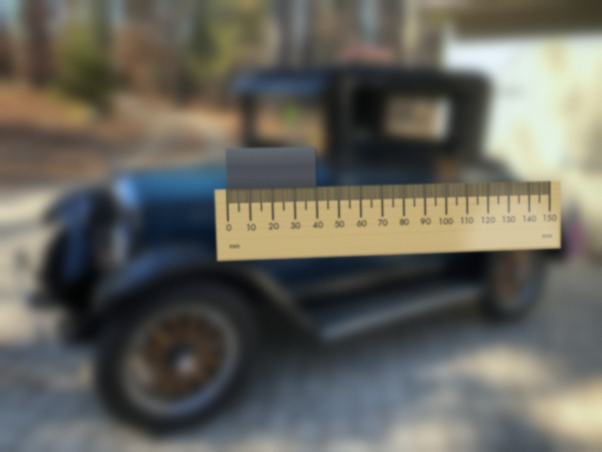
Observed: 40 mm
